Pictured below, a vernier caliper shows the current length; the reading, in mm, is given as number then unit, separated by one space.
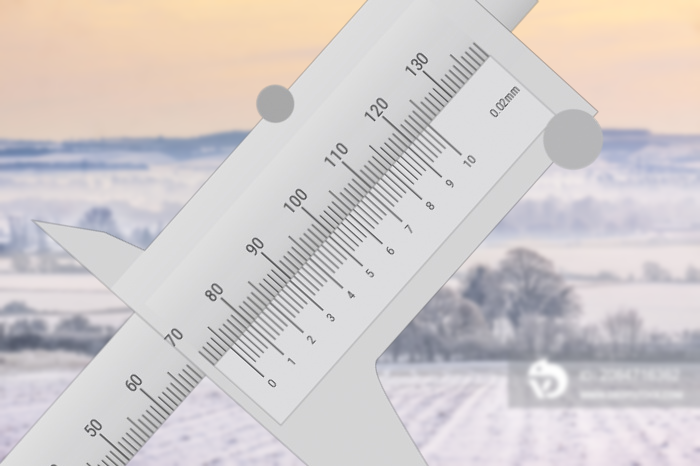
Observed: 75.0 mm
